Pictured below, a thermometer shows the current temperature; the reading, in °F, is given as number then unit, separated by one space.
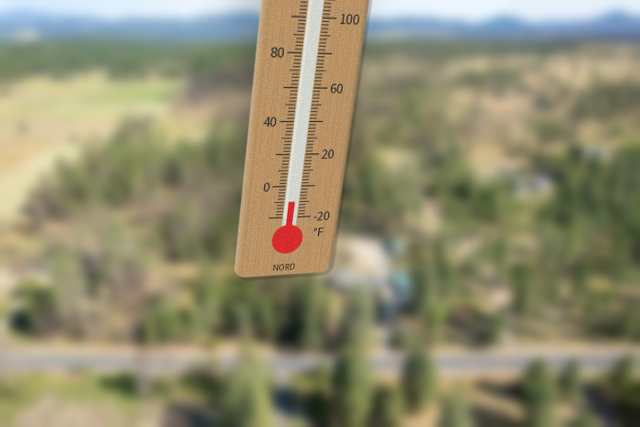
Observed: -10 °F
